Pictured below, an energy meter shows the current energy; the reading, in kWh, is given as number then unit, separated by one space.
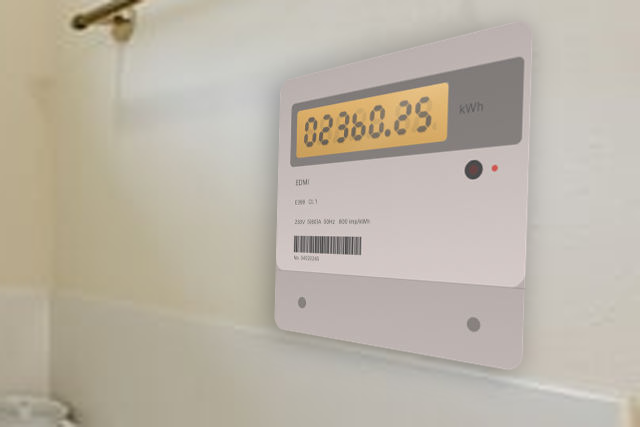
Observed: 2360.25 kWh
